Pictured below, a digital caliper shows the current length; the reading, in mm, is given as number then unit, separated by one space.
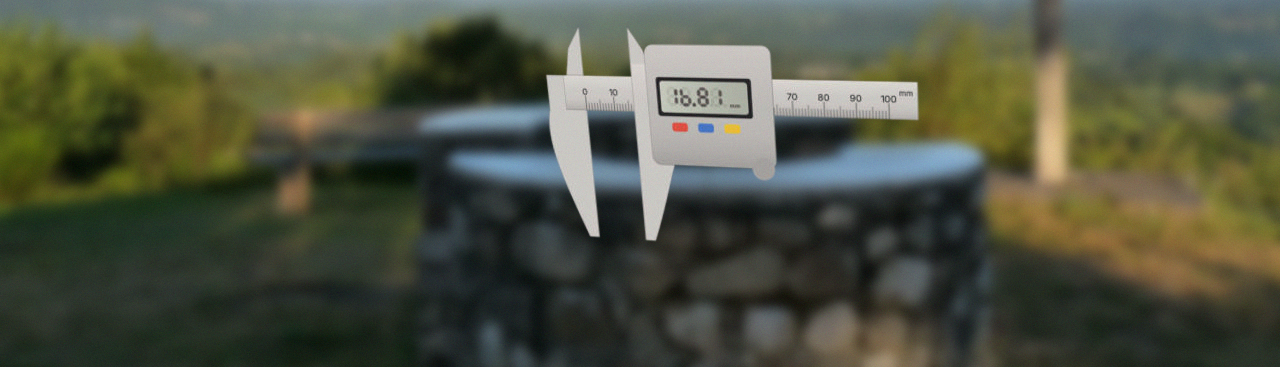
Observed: 16.81 mm
